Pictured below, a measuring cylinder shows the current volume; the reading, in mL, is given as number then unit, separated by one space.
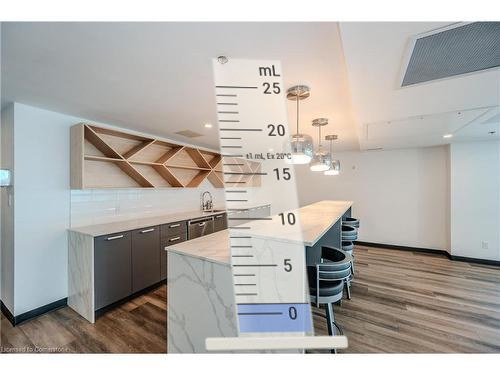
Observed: 1 mL
